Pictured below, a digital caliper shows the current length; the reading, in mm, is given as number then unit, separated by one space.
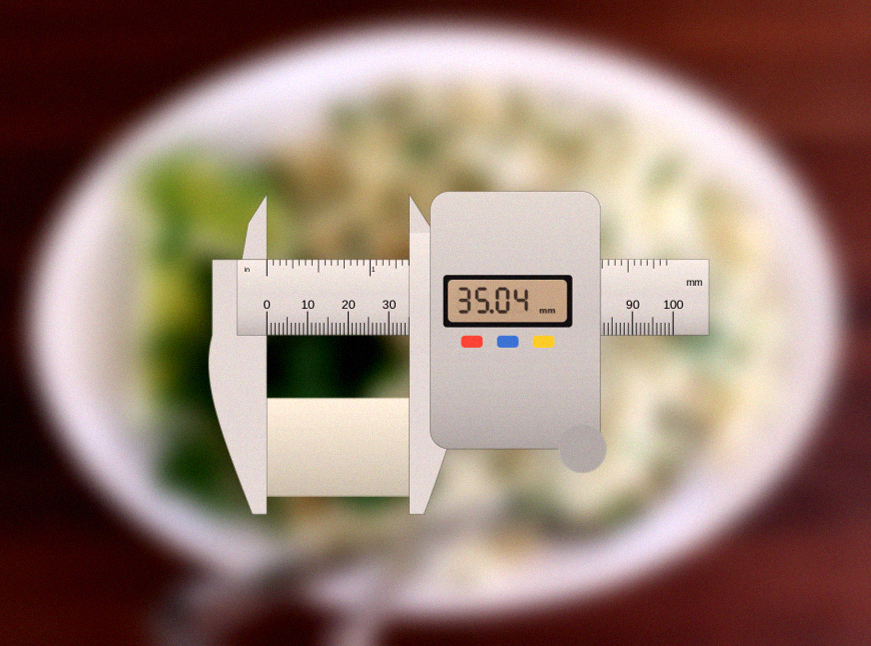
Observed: 35.04 mm
